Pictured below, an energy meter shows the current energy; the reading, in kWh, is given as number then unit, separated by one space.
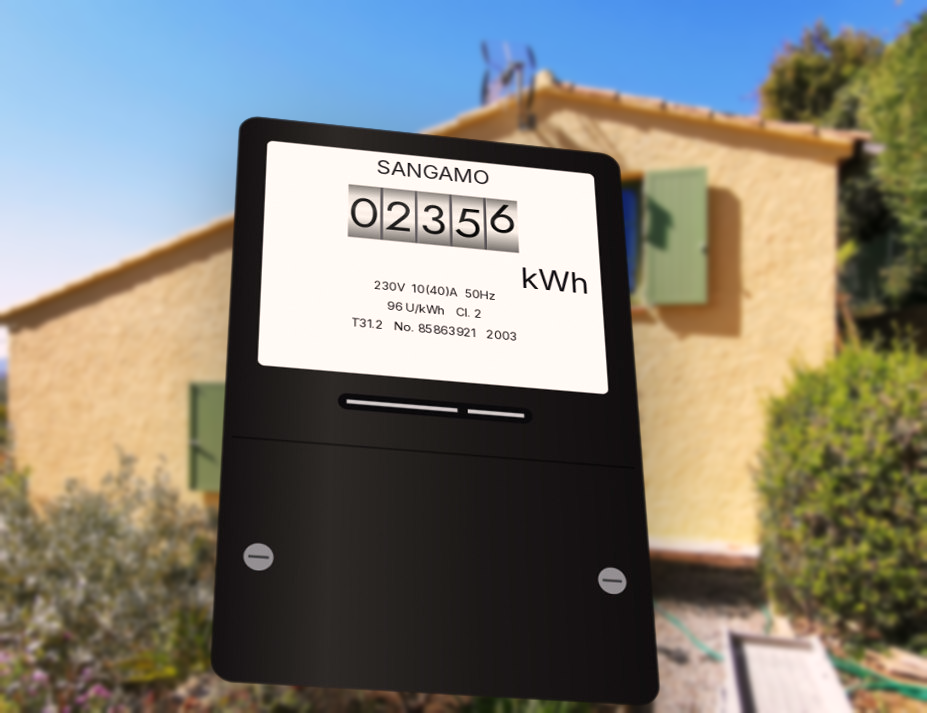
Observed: 2356 kWh
